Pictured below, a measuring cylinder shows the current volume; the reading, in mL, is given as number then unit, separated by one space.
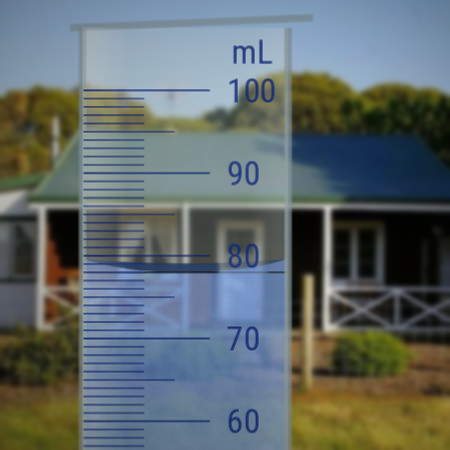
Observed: 78 mL
